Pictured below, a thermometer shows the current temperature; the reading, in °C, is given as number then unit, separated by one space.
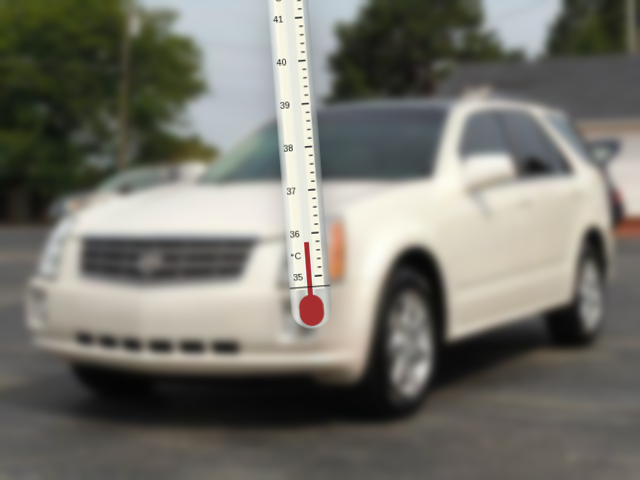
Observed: 35.8 °C
